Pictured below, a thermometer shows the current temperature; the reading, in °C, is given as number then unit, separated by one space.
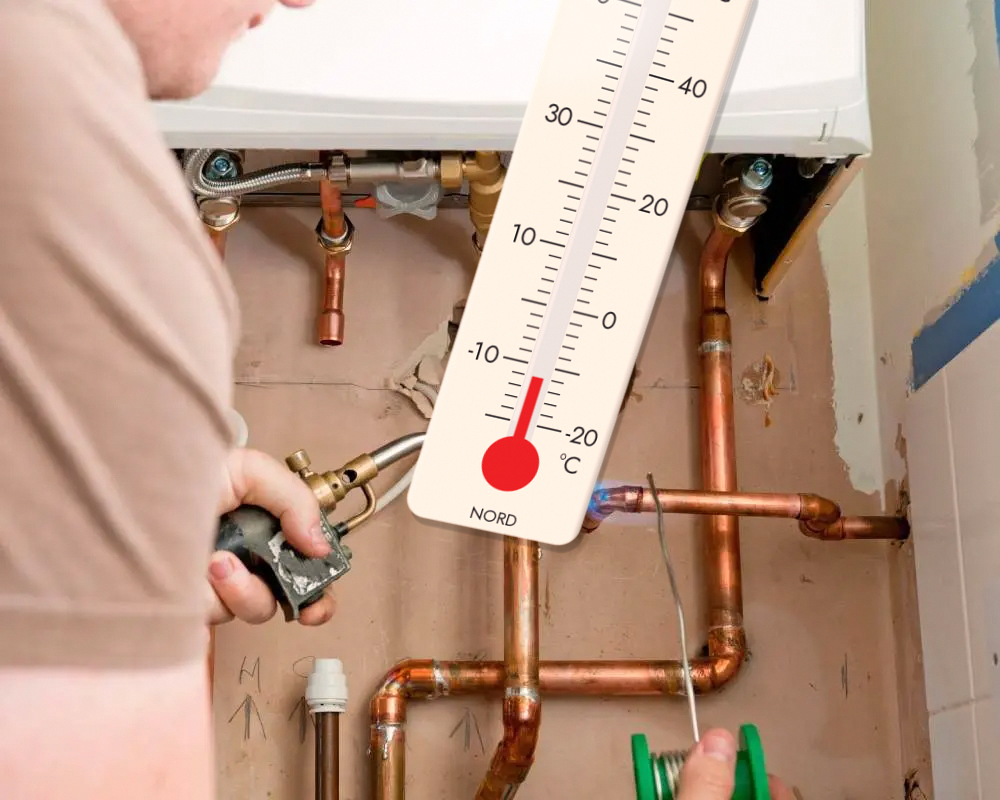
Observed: -12 °C
